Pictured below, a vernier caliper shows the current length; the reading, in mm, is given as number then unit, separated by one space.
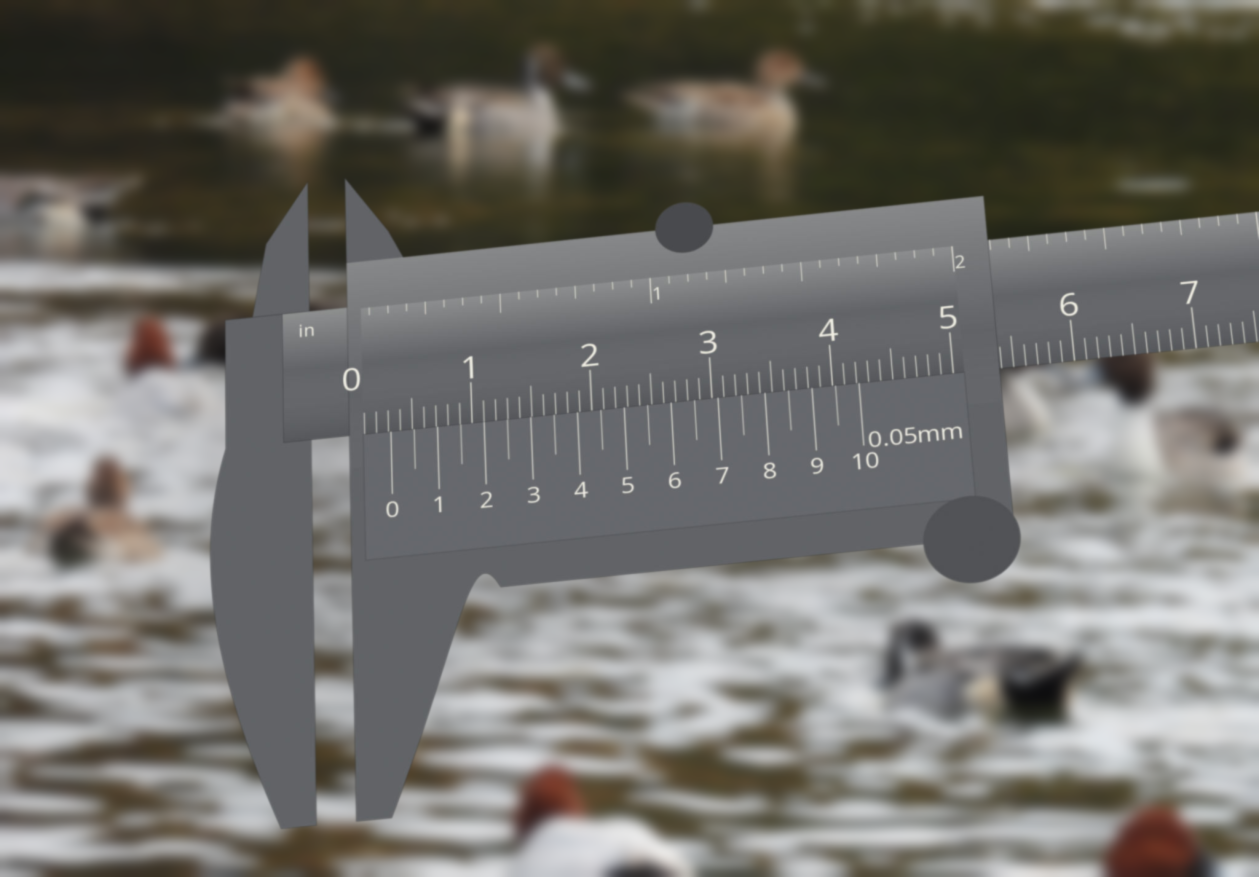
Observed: 3.2 mm
